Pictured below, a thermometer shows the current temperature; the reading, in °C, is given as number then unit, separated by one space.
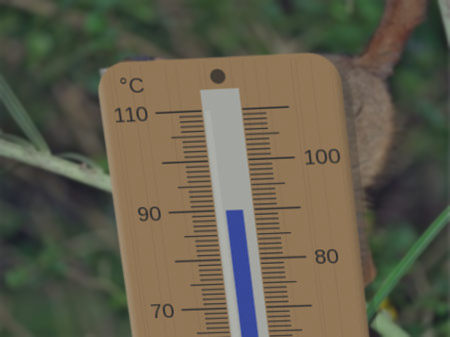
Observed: 90 °C
